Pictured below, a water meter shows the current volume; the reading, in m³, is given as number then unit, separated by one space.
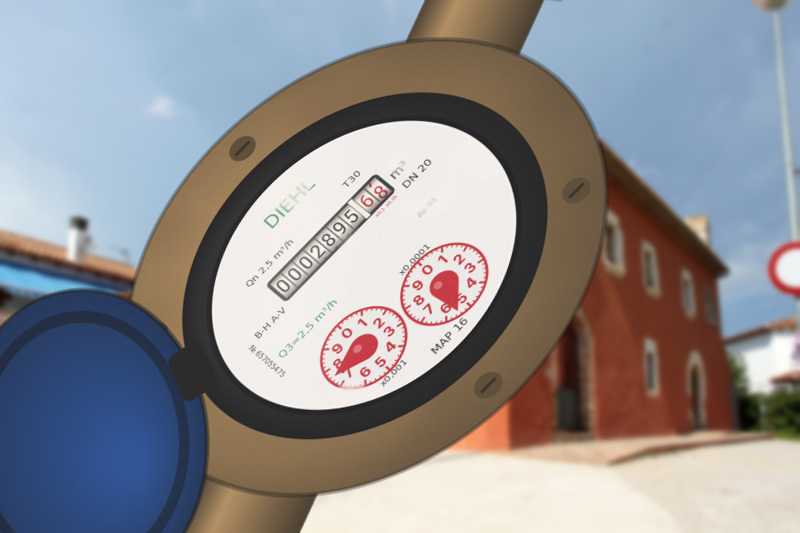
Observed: 2895.6775 m³
